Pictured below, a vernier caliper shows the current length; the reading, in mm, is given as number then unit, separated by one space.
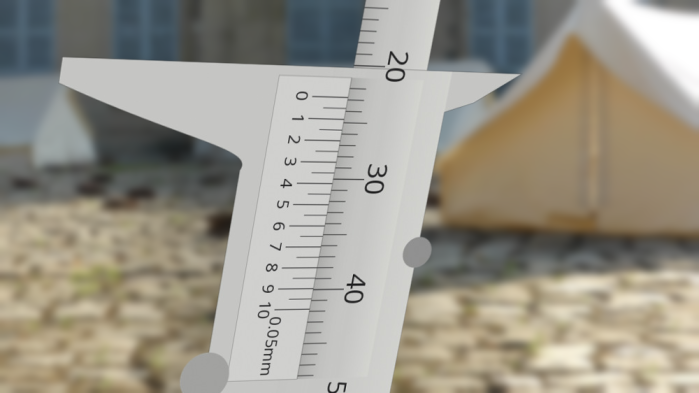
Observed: 22.8 mm
